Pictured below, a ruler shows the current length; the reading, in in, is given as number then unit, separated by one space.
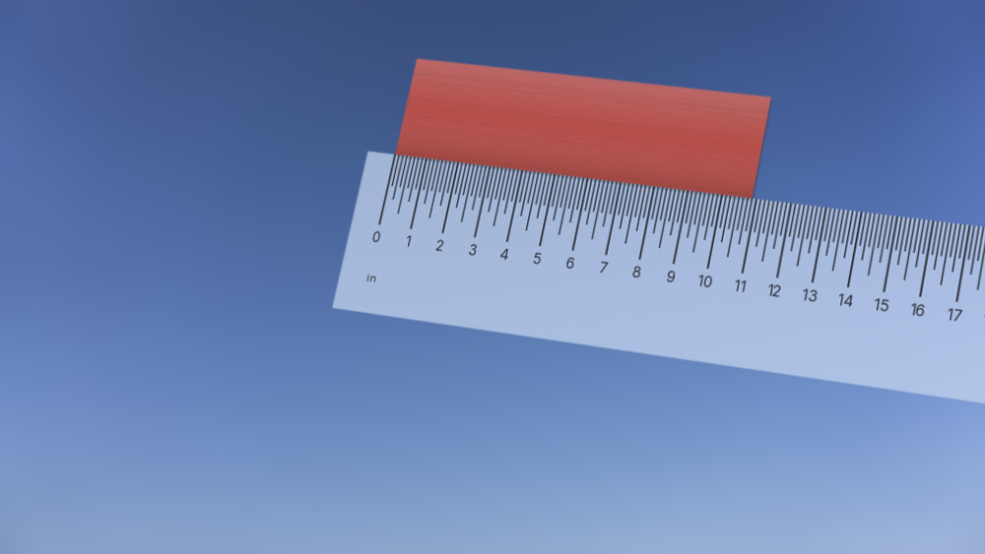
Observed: 10.875 in
